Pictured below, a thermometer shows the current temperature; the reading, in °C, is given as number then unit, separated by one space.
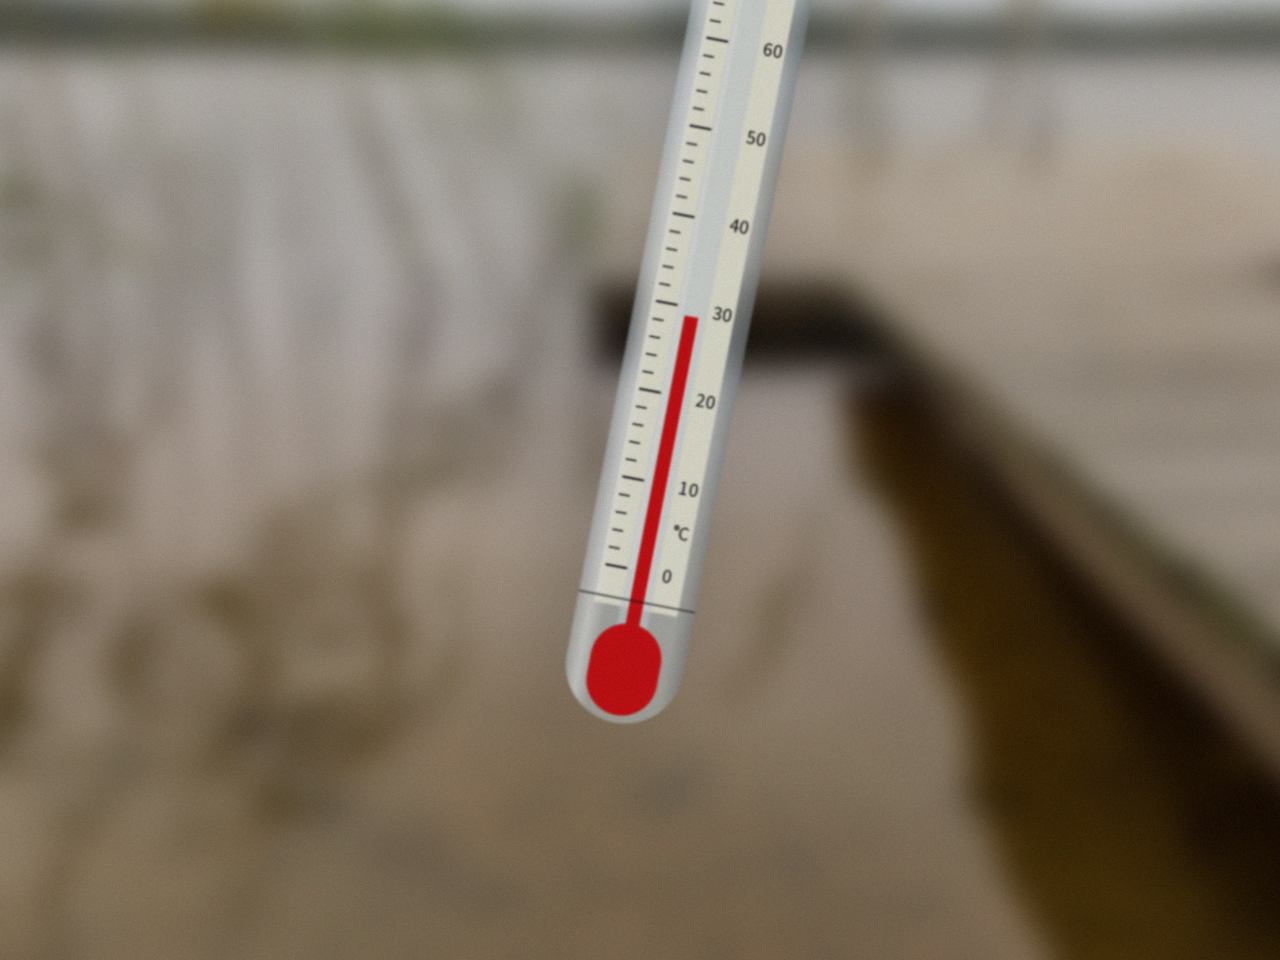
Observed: 29 °C
